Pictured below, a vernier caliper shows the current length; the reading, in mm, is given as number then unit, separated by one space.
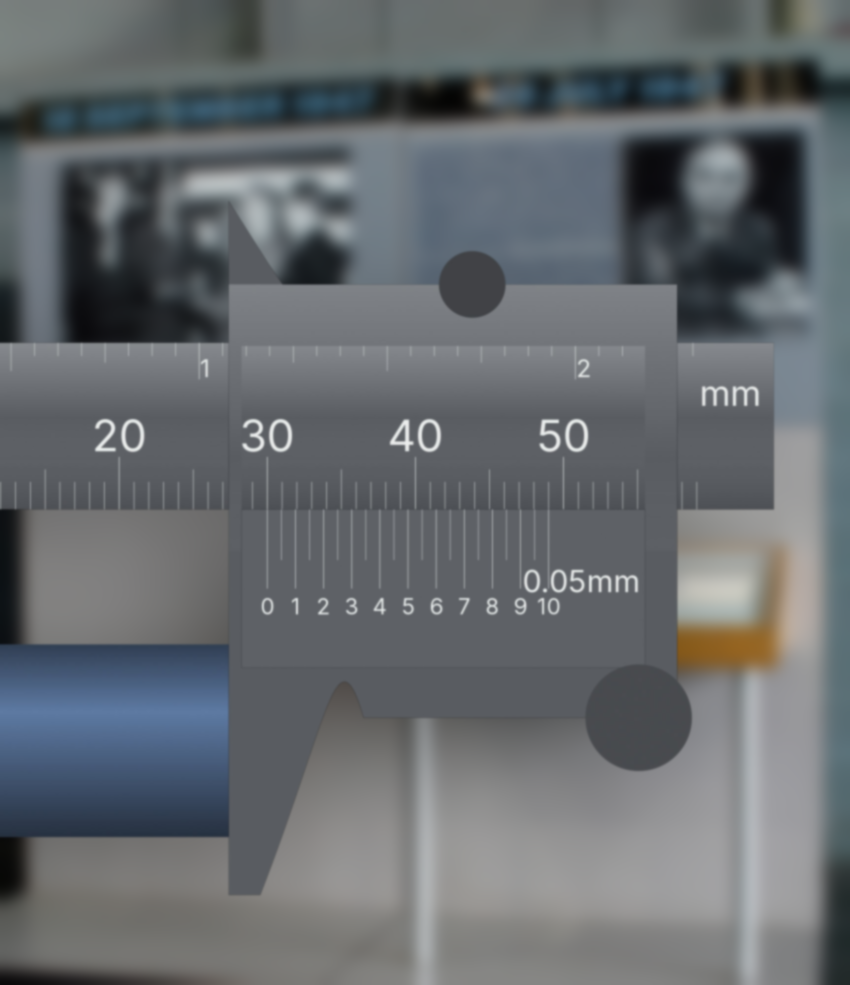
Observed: 30.0 mm
